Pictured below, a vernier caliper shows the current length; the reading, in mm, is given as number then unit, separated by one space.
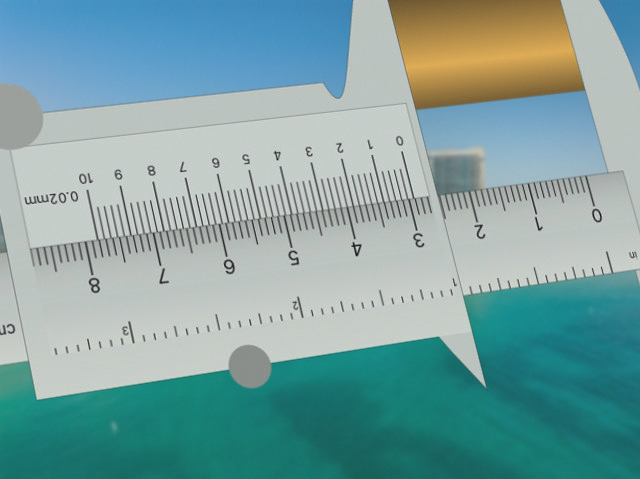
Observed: 29.2 mm
